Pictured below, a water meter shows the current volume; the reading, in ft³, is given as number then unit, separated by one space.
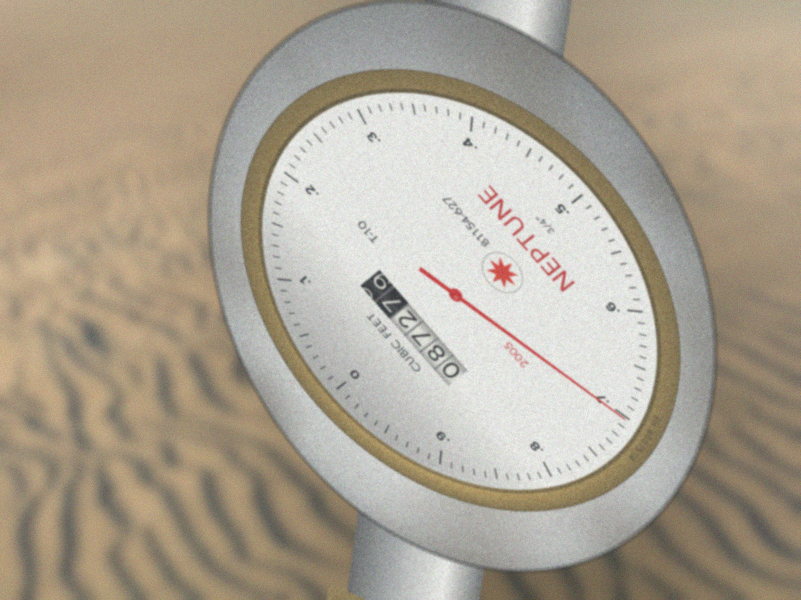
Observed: 87278.70 ft³
